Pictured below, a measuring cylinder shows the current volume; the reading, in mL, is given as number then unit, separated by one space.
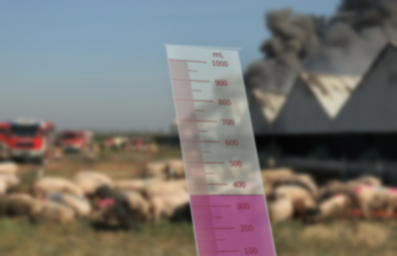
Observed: 350 mL
